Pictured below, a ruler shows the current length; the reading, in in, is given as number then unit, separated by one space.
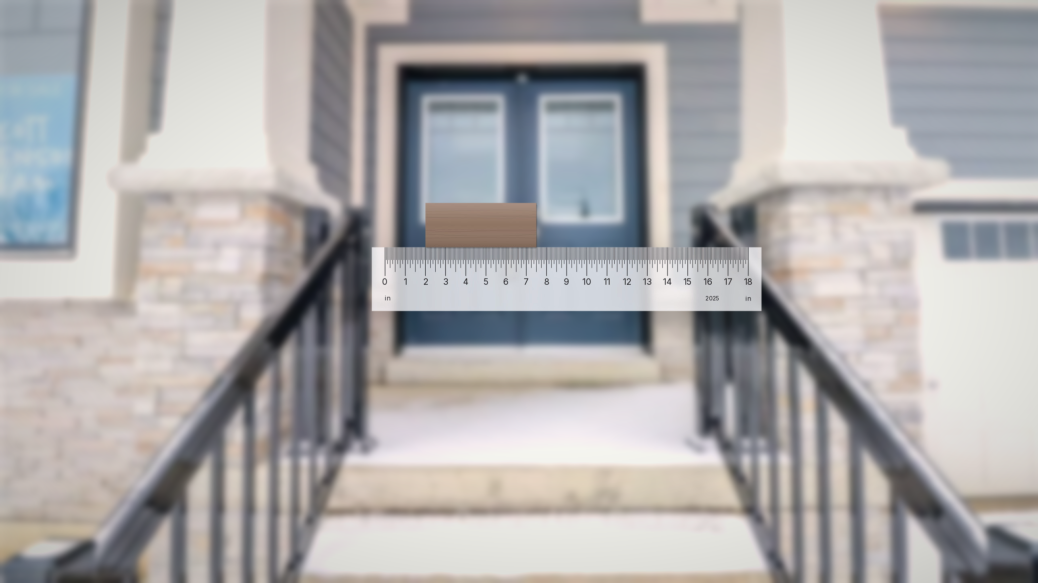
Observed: 5.5 in
